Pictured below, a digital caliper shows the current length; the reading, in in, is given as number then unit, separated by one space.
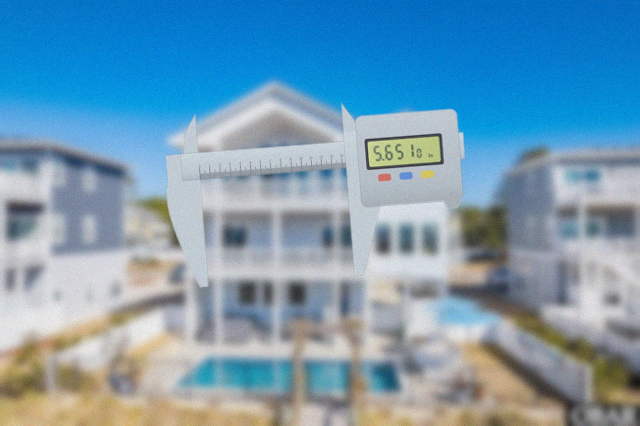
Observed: 5.6510 in
